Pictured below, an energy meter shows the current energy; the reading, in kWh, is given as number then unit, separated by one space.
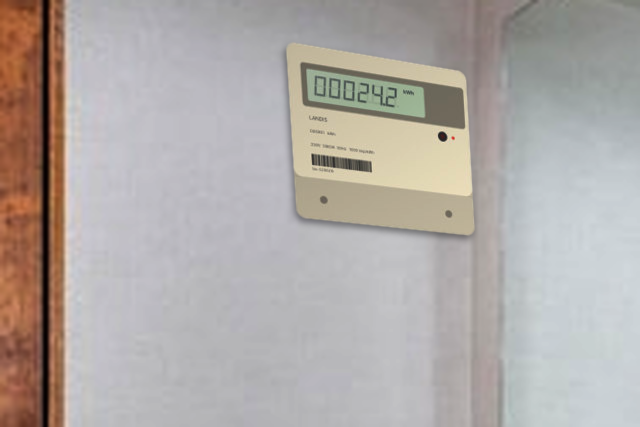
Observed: 24.2 kWh
